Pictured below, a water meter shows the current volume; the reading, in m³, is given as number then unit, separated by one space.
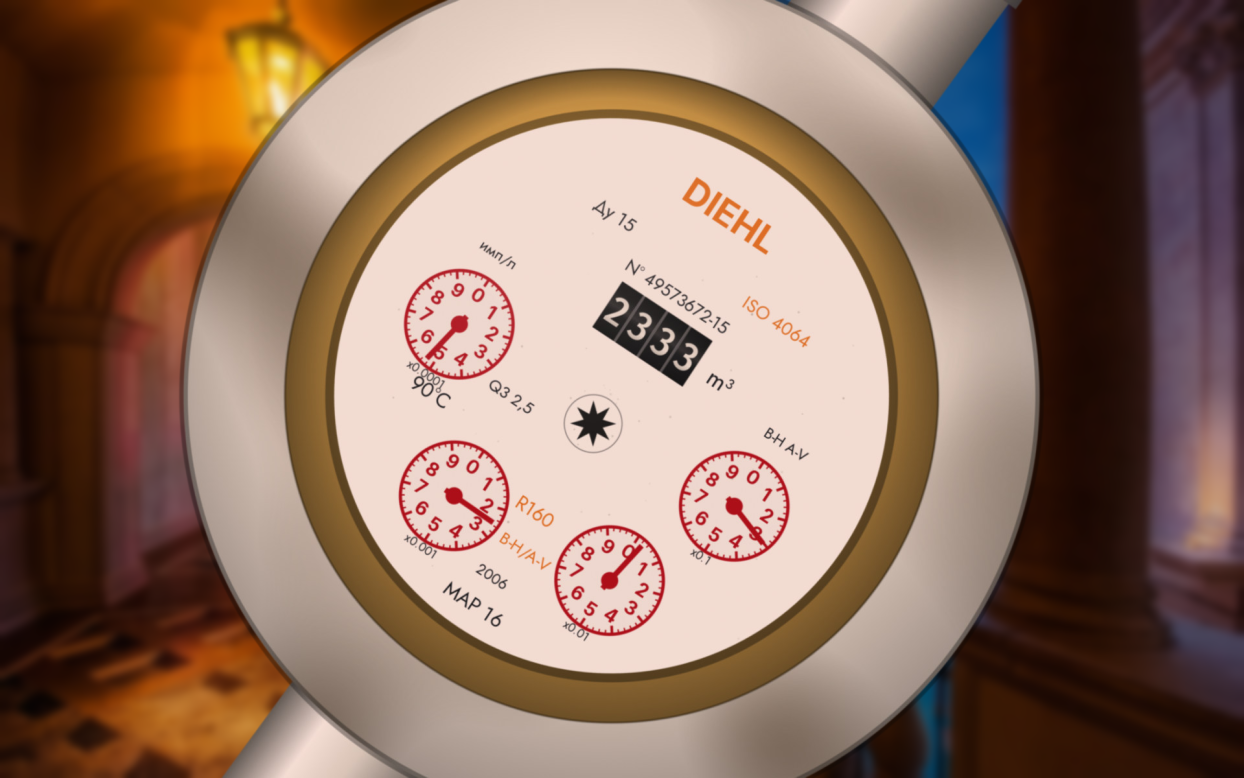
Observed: 2333.3025 m³
